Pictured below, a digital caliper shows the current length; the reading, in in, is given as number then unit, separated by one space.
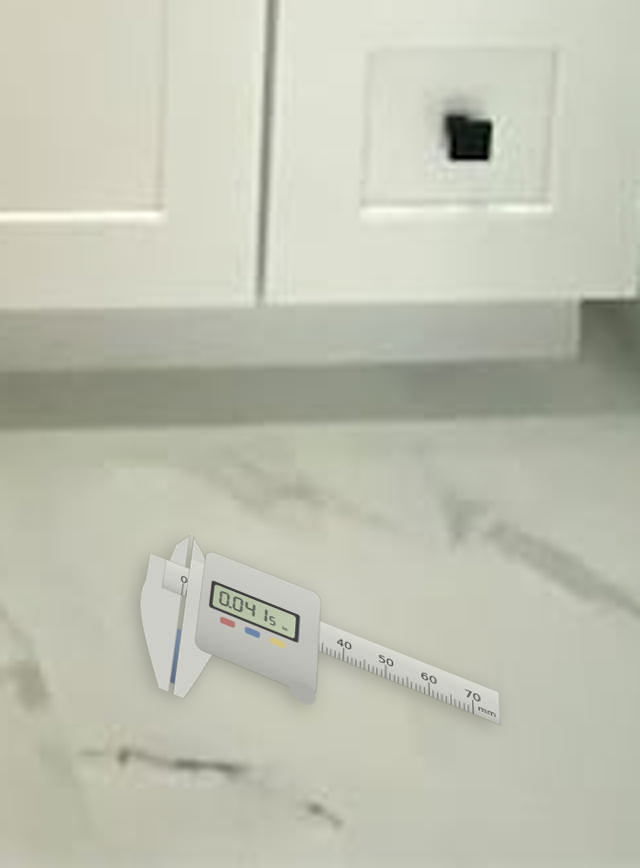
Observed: 0.0415 in
